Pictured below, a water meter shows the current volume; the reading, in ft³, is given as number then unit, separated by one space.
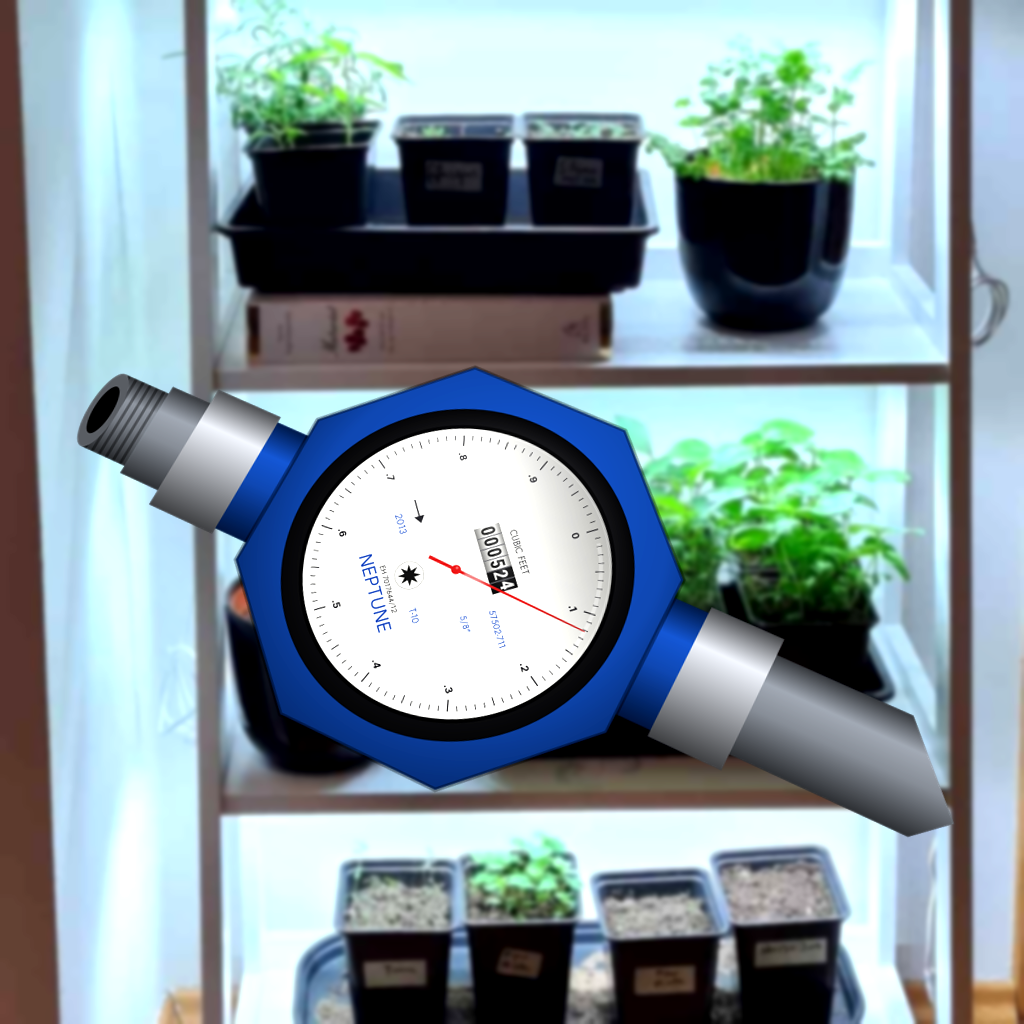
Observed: 524.12 ft³
